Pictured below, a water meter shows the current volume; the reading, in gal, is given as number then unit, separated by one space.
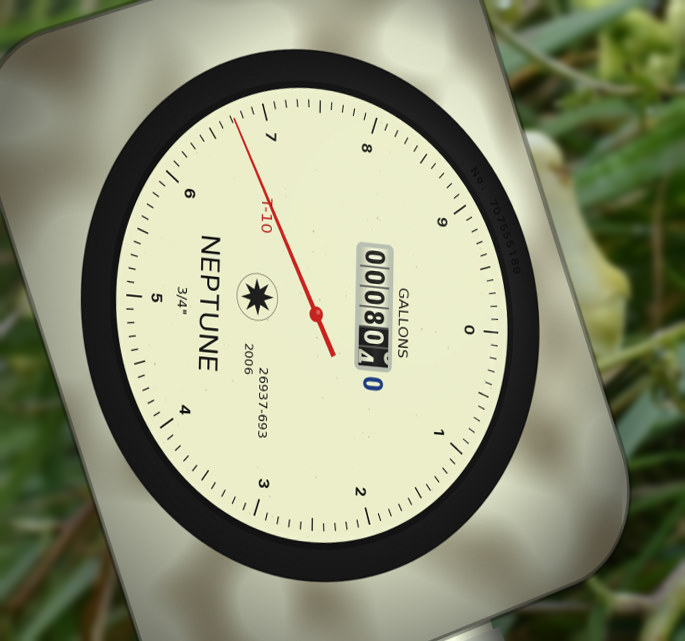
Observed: 8036.7 gal
